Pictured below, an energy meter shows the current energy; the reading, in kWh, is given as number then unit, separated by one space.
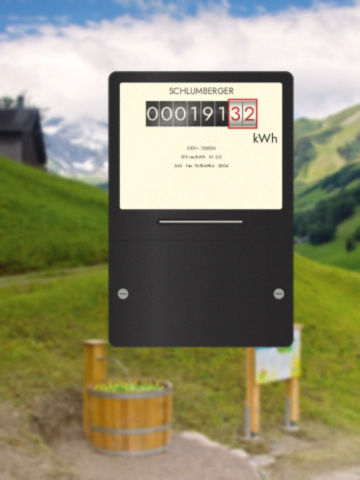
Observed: 191.32 kWh
